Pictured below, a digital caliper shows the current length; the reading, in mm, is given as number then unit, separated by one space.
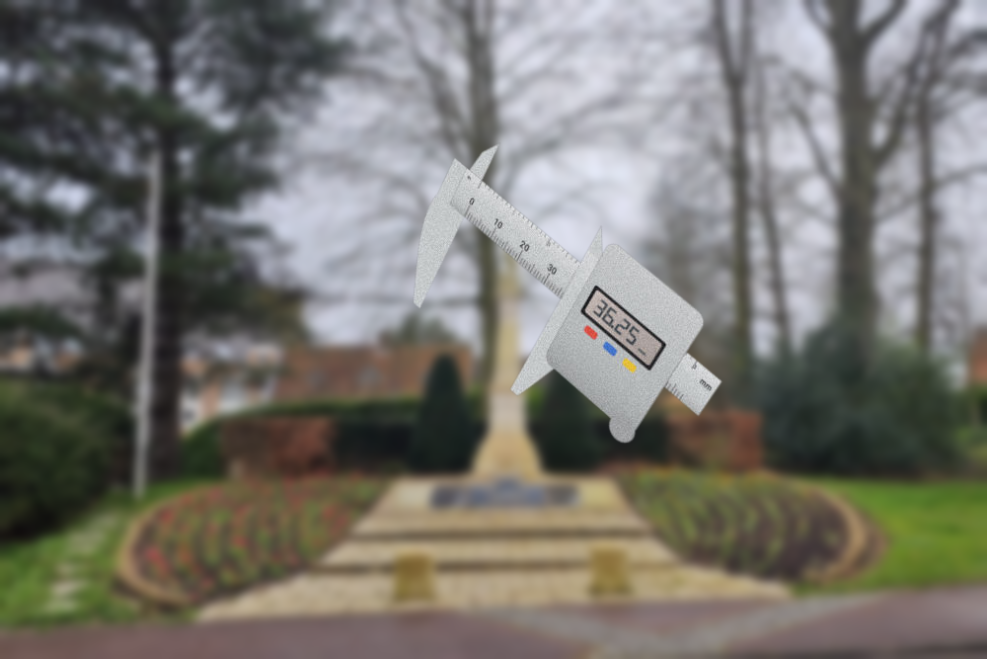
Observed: 36.25 mm
